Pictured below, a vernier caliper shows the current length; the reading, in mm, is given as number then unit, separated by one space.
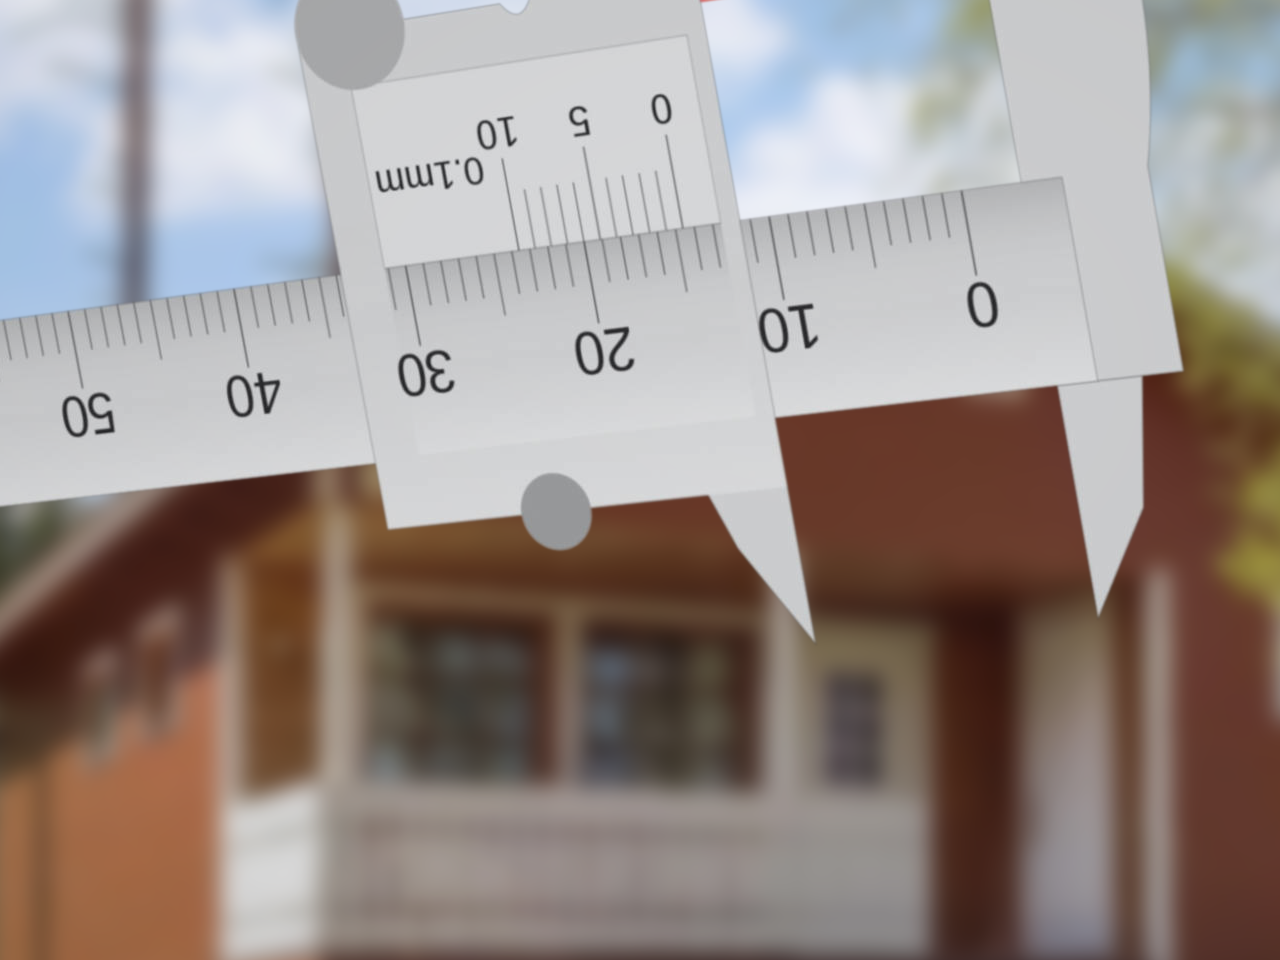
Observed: 14.6 mm
